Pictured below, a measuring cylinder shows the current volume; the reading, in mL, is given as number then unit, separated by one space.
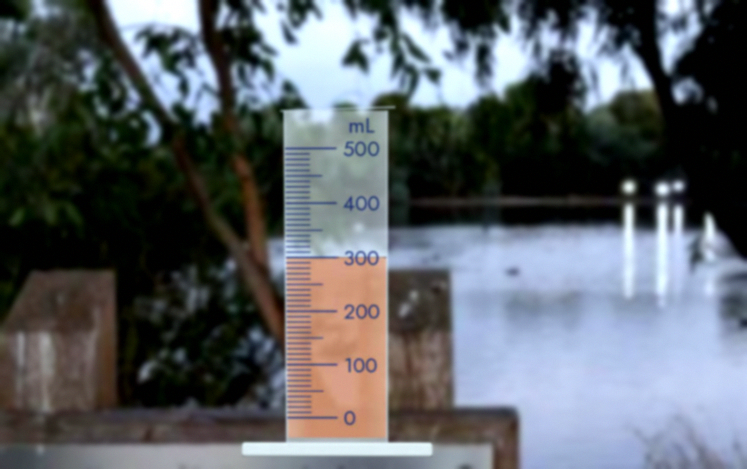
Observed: 300 mL
